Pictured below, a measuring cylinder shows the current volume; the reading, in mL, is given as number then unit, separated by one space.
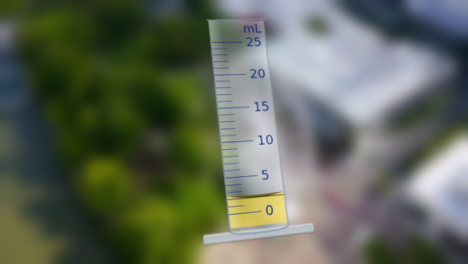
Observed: 2 mL
